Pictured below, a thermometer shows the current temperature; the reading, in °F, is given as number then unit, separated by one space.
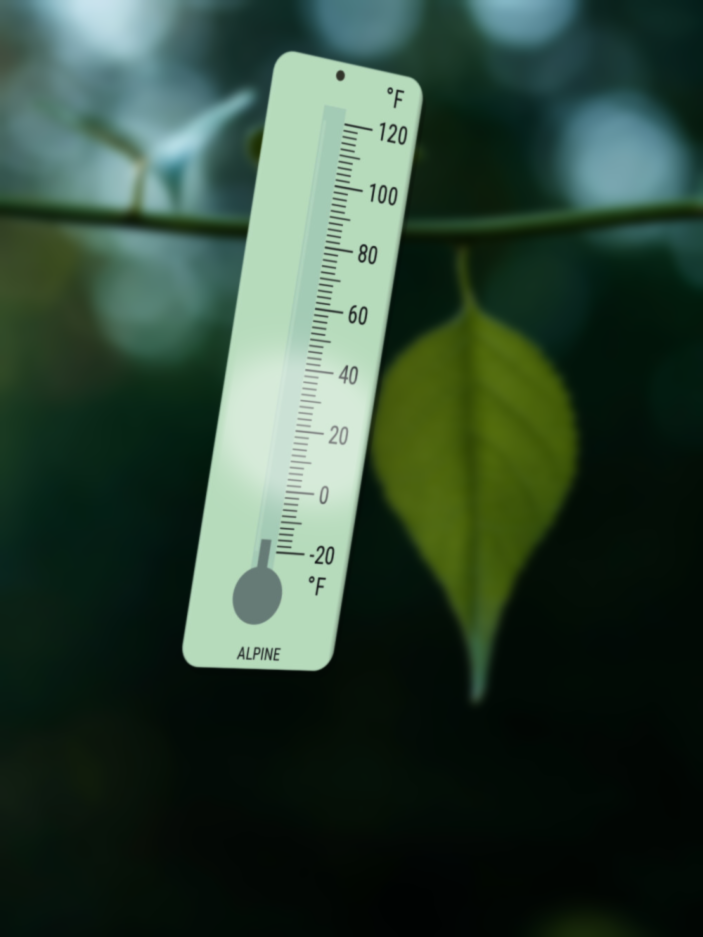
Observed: -16 °F
